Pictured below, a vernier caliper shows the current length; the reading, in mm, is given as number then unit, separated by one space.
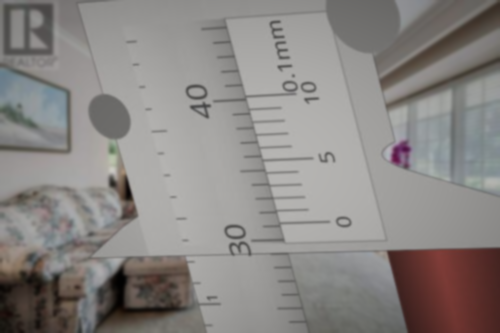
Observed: 31.2 mm
